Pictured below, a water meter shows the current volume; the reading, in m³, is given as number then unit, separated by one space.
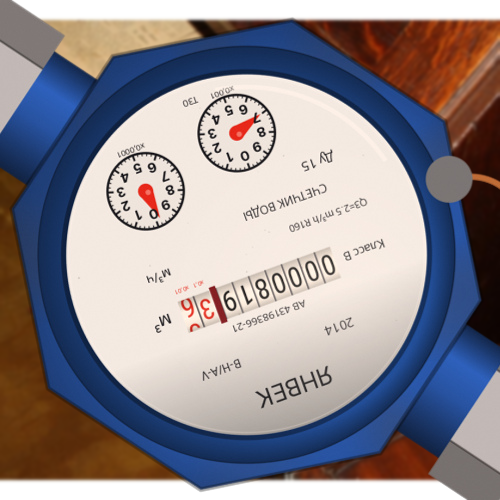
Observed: 819.3569 m³
